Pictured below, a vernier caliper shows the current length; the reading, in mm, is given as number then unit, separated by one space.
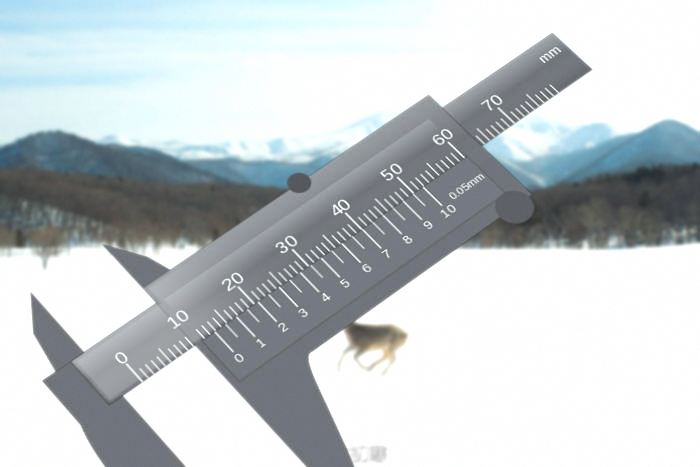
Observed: 12.8 mm
